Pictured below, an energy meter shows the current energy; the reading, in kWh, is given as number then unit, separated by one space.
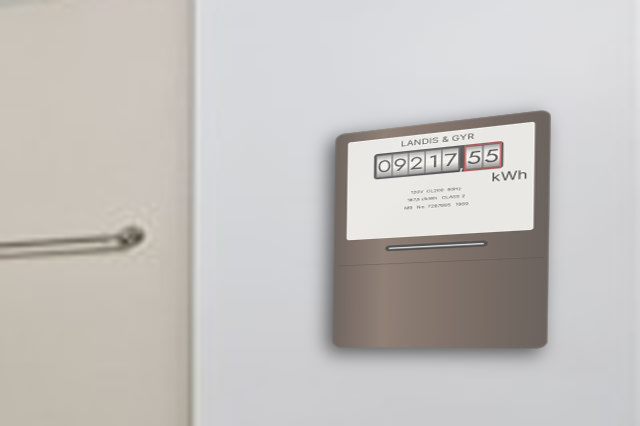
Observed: 9217.55 kWh
